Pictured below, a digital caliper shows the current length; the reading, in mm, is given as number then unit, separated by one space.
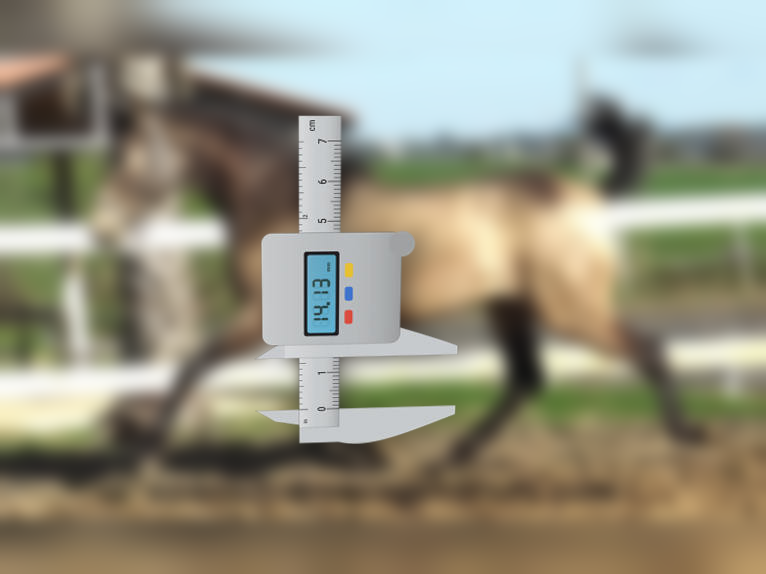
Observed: 14.13 mm
